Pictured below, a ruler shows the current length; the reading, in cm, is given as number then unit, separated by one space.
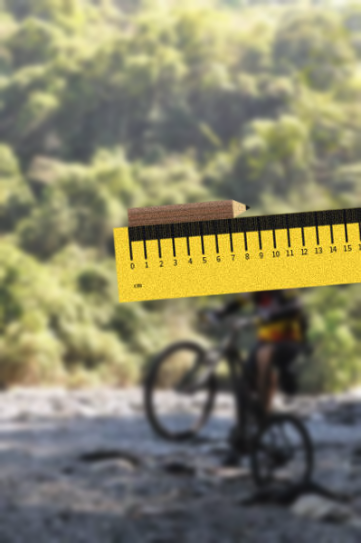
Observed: 8.5 cm
